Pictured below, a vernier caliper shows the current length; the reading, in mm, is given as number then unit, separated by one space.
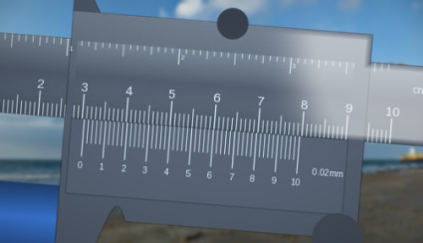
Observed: 30.5 mm
